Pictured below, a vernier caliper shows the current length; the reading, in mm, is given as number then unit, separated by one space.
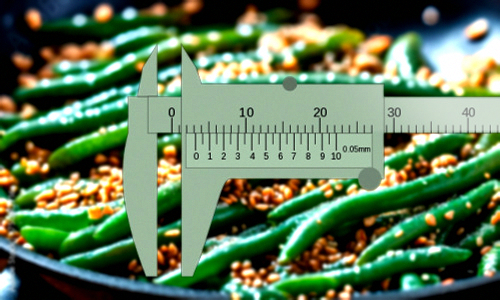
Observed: 3.2 mm
